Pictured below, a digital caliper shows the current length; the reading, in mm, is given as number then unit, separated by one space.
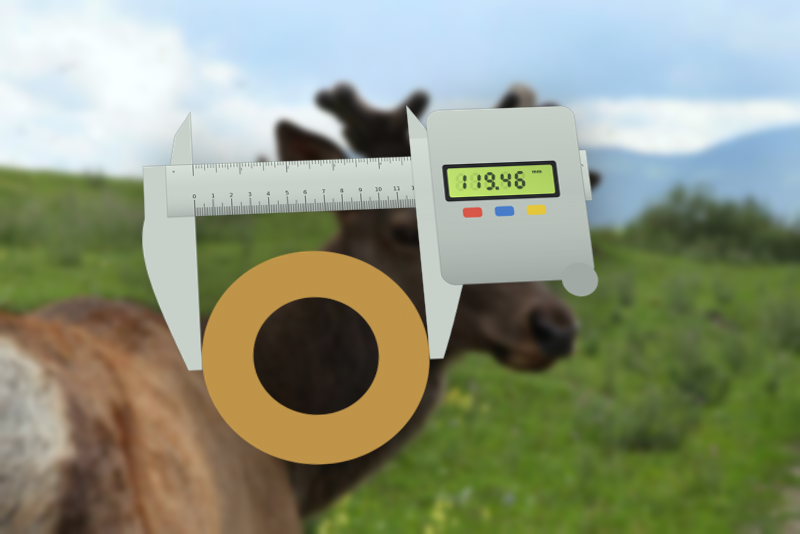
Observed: 119.46 mm
